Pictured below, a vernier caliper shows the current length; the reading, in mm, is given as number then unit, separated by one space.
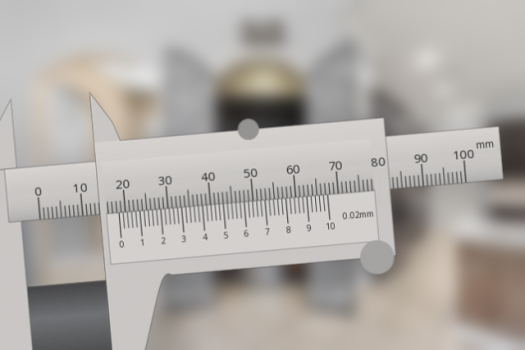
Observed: 18.5 mm
